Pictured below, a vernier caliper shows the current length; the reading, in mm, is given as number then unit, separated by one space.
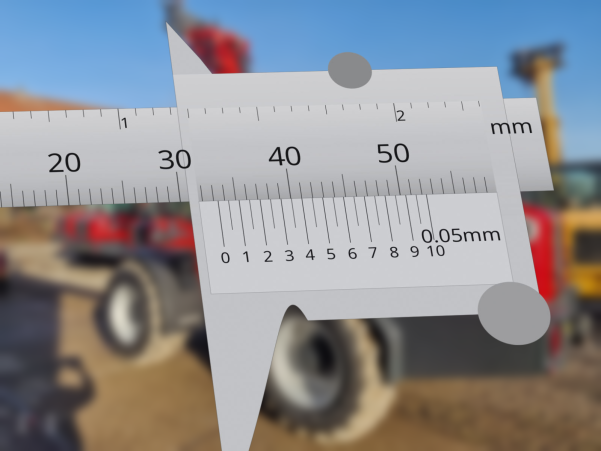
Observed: 33.4 mm
